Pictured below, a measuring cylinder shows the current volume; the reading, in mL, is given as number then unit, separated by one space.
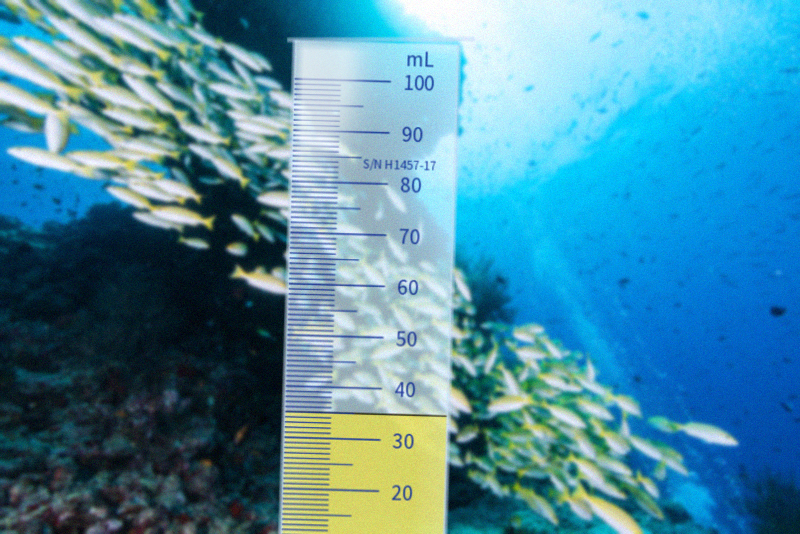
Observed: 35 mL
